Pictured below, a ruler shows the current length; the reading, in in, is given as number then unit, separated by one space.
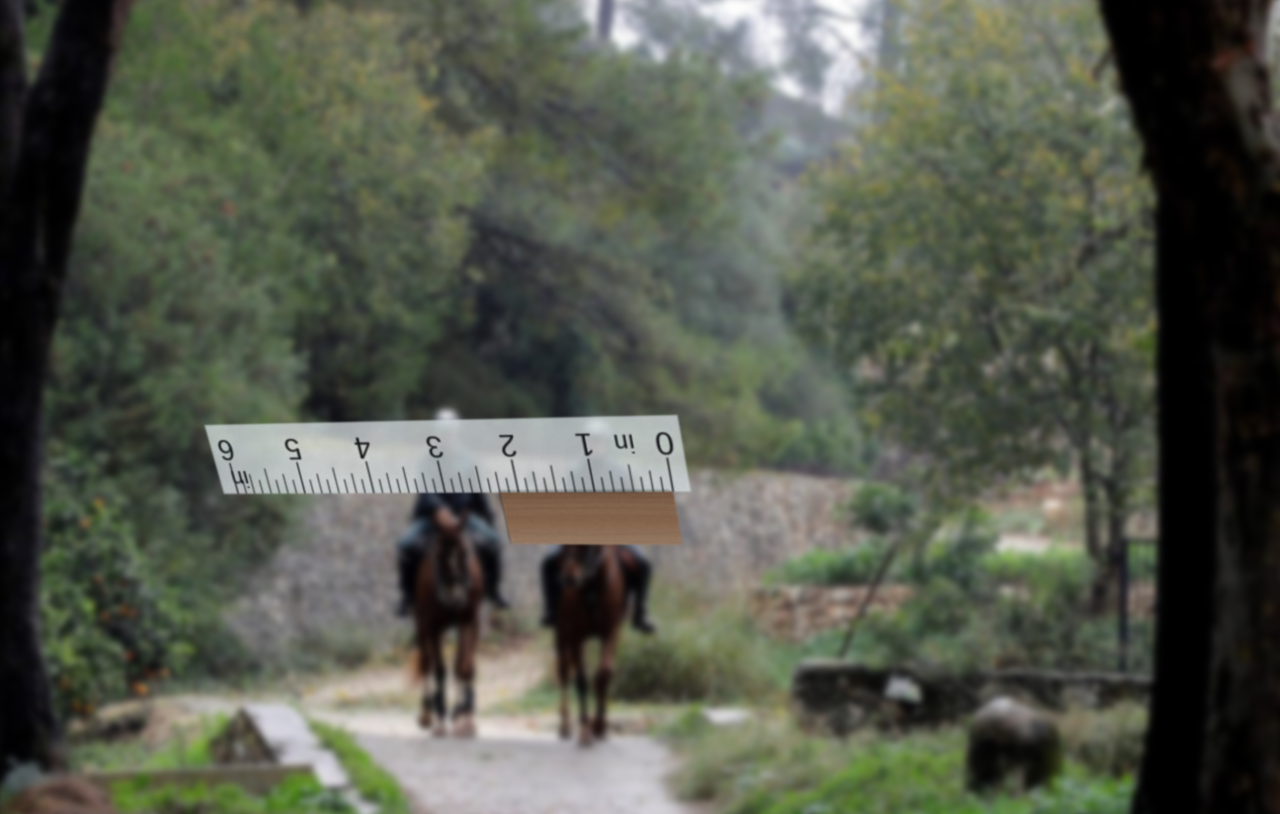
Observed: 2.25 in
